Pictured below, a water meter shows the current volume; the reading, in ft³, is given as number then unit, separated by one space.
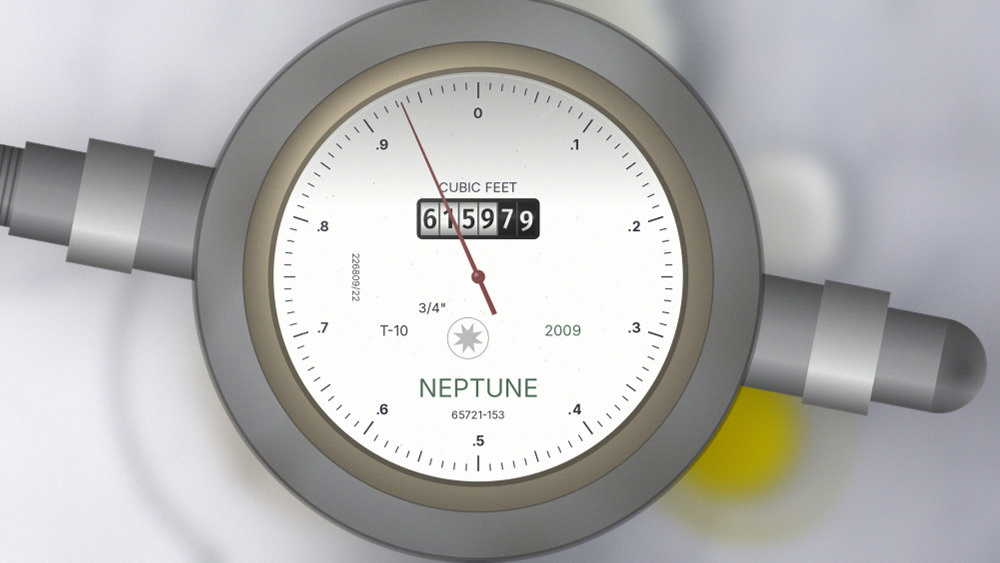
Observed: 615978.93 ft³
